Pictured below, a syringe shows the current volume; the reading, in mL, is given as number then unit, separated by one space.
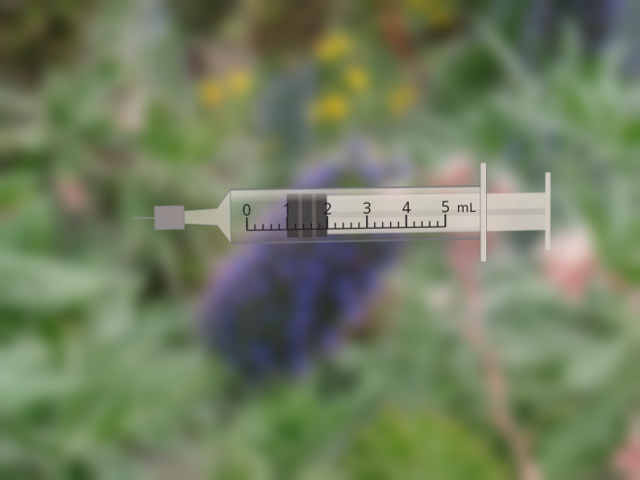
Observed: 1 mL
